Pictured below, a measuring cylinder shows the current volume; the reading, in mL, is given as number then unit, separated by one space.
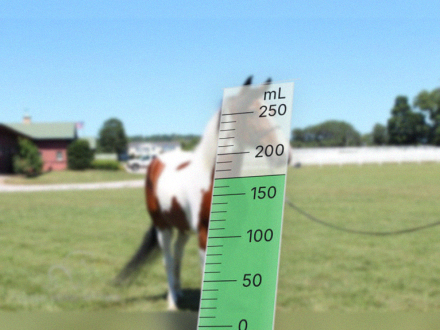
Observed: 170 mL
